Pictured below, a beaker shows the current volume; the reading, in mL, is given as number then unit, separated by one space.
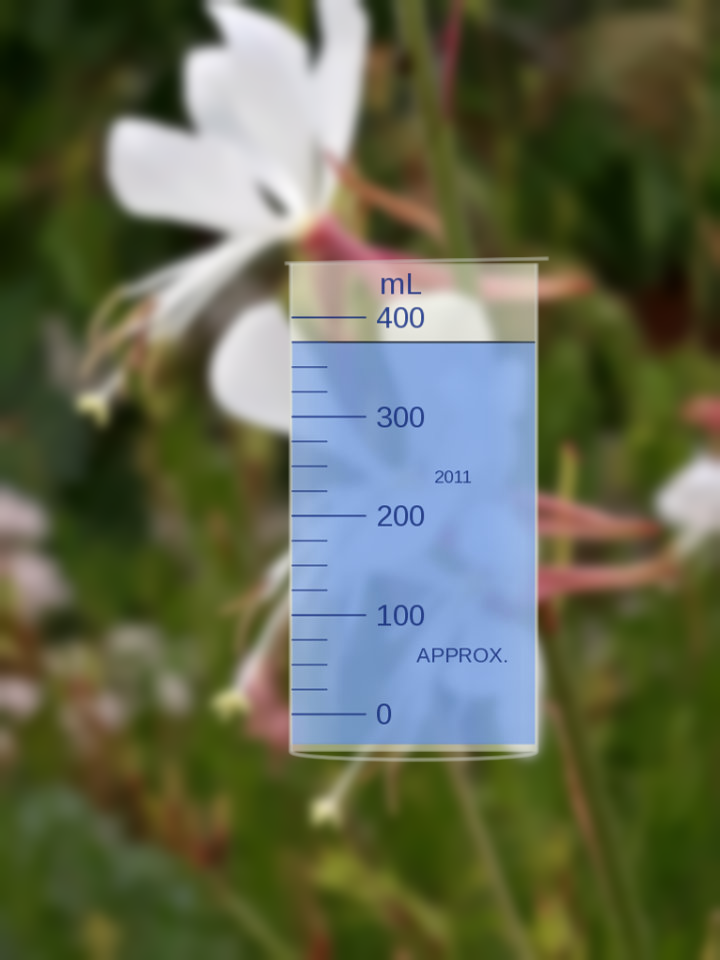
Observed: 375 mL
